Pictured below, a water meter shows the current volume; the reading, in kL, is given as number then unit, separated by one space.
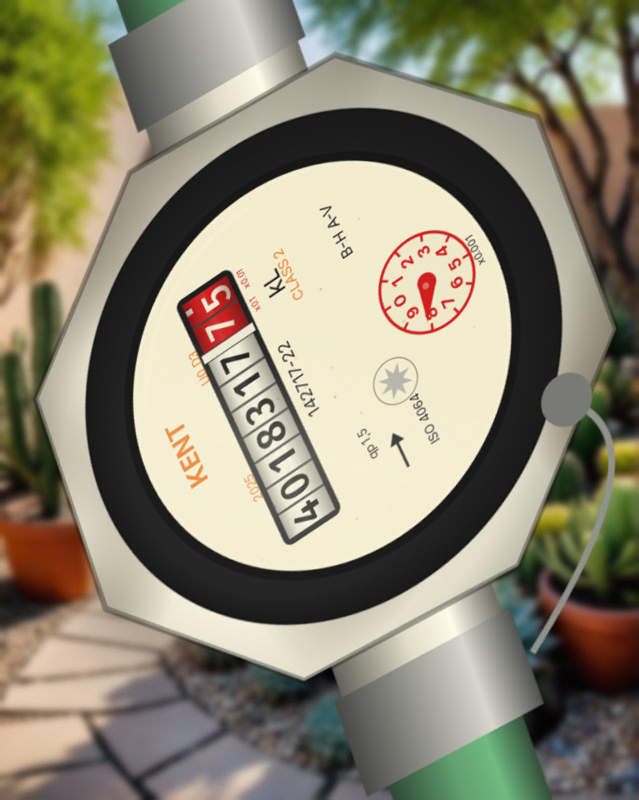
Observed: 4018317.748 kL
